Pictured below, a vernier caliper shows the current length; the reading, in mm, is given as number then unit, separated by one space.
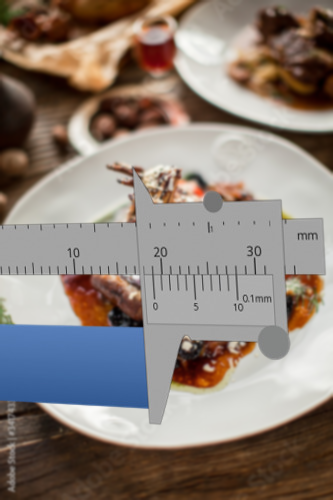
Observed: 19.0 mm
